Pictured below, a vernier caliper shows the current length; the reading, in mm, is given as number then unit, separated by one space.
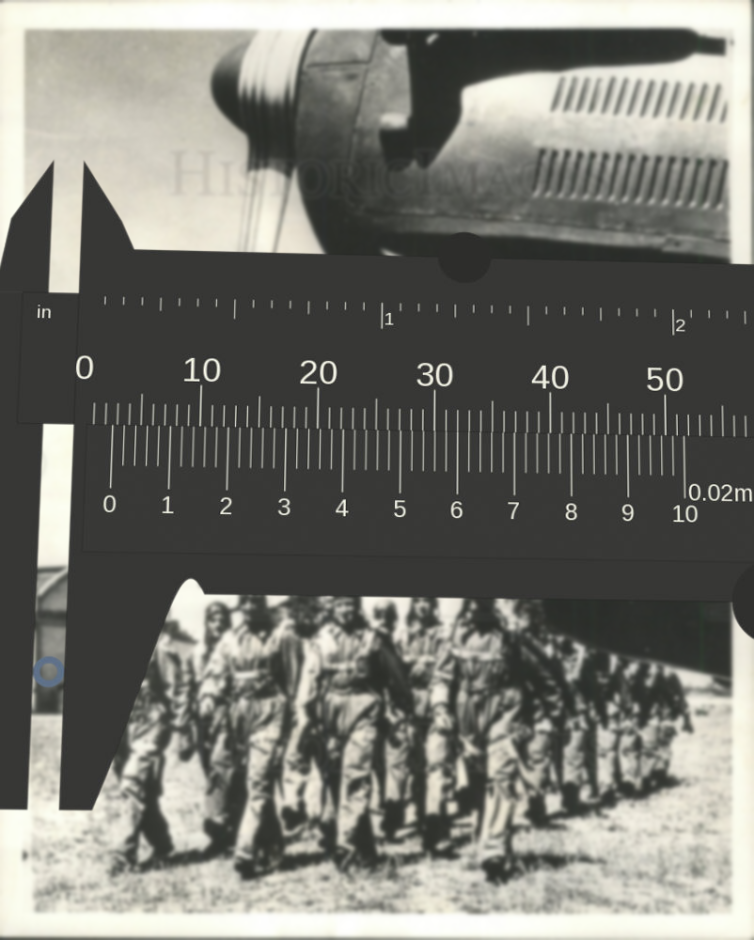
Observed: 2.6 mm
